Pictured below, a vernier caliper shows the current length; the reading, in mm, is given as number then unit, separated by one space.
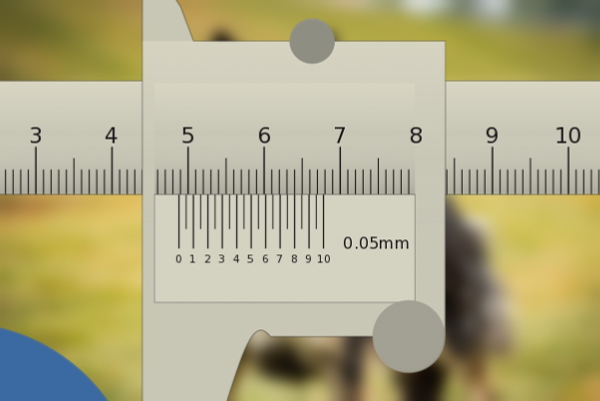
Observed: 48.8 mm
